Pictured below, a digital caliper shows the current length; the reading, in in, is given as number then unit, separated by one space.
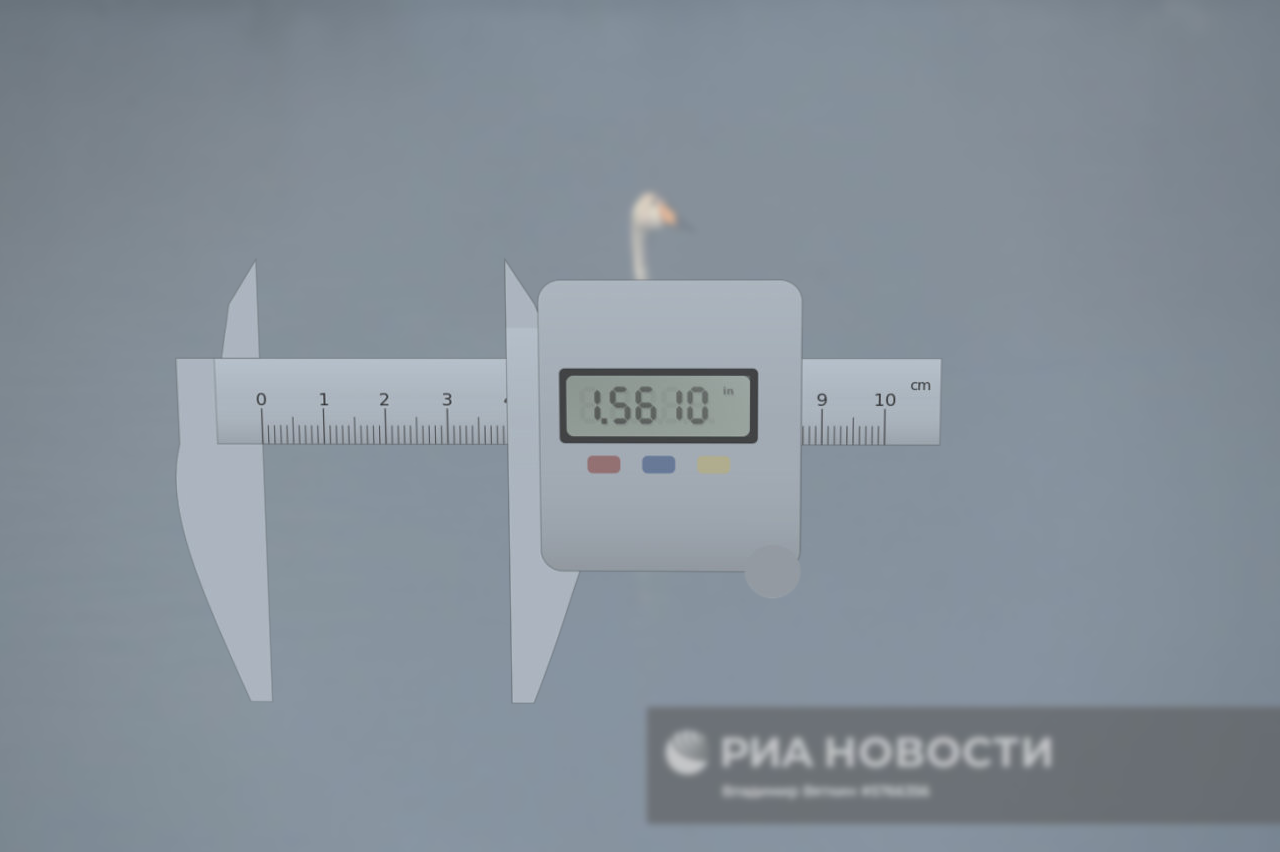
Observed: 1.5610 in
